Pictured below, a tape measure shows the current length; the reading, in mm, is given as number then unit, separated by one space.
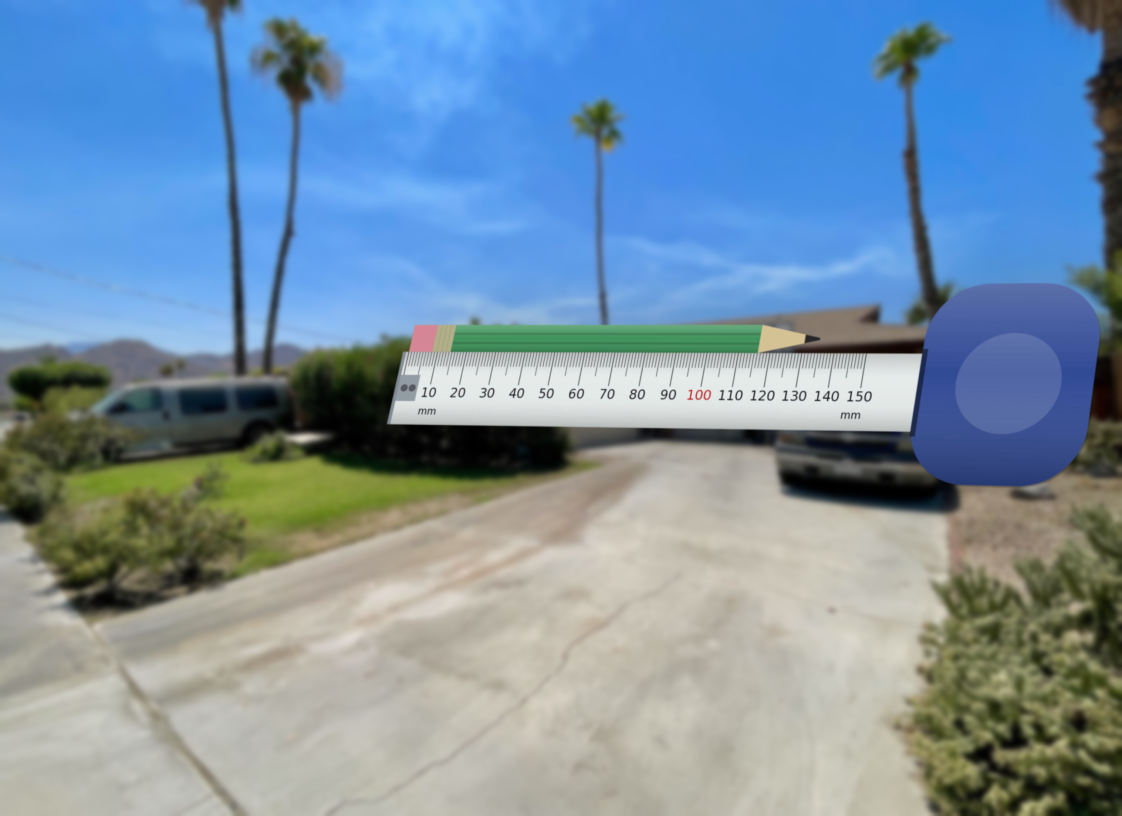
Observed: 135 mm
